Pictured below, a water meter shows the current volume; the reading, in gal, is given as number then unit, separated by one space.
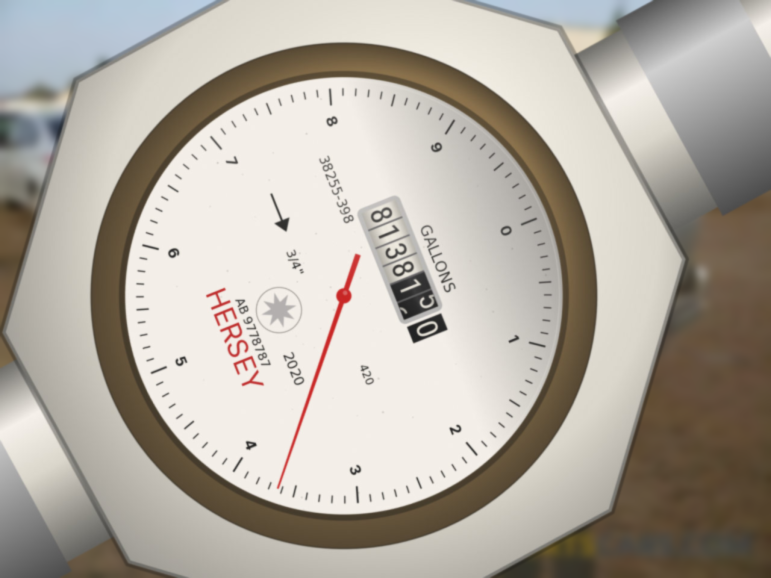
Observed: 8138153.6 gal
